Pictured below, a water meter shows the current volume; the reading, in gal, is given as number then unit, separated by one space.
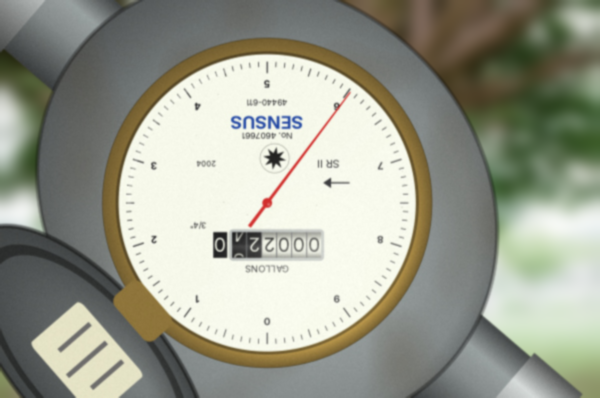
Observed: 2236.0 gal
